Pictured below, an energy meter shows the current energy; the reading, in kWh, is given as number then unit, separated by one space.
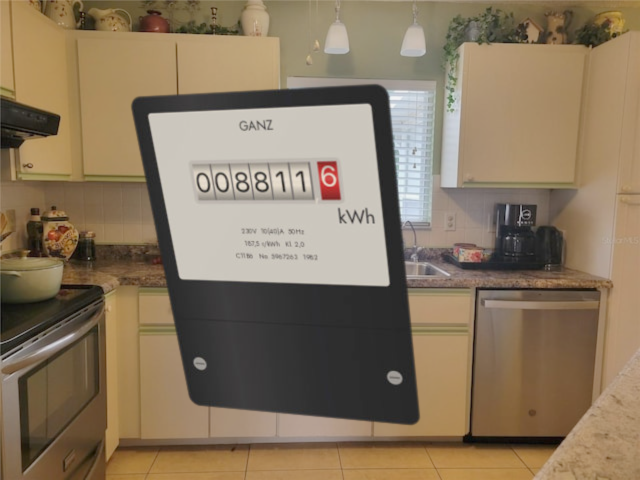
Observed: 8811.6 kWh
